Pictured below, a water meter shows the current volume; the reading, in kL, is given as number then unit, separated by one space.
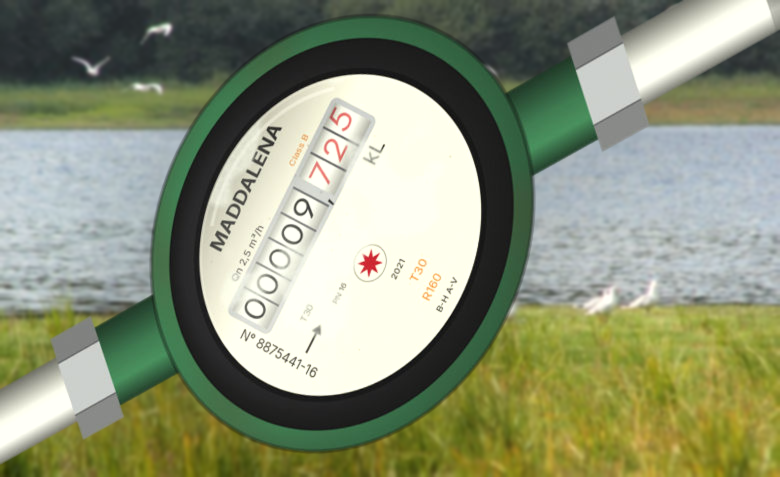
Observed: 9.725 kL
